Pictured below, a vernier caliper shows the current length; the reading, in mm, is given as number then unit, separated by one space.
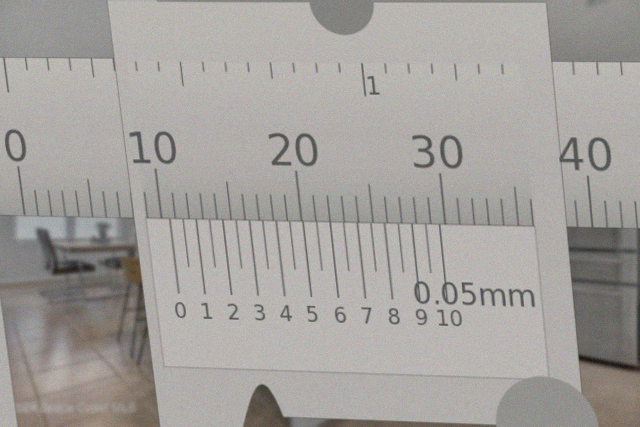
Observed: 10.6 mm
